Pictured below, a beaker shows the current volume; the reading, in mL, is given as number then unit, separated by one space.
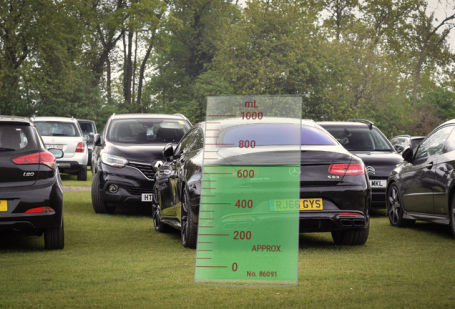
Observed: 650 mL
